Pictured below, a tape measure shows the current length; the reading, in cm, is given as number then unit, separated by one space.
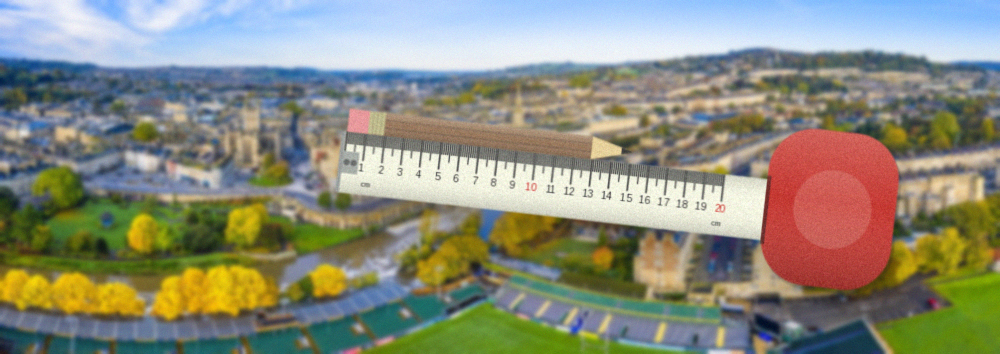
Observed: 15 cm
